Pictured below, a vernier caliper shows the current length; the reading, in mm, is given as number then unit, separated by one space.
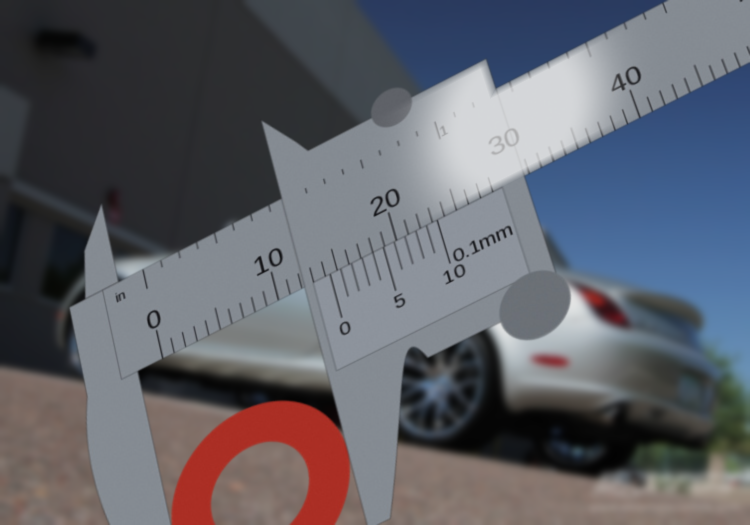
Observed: 14.4 mm
